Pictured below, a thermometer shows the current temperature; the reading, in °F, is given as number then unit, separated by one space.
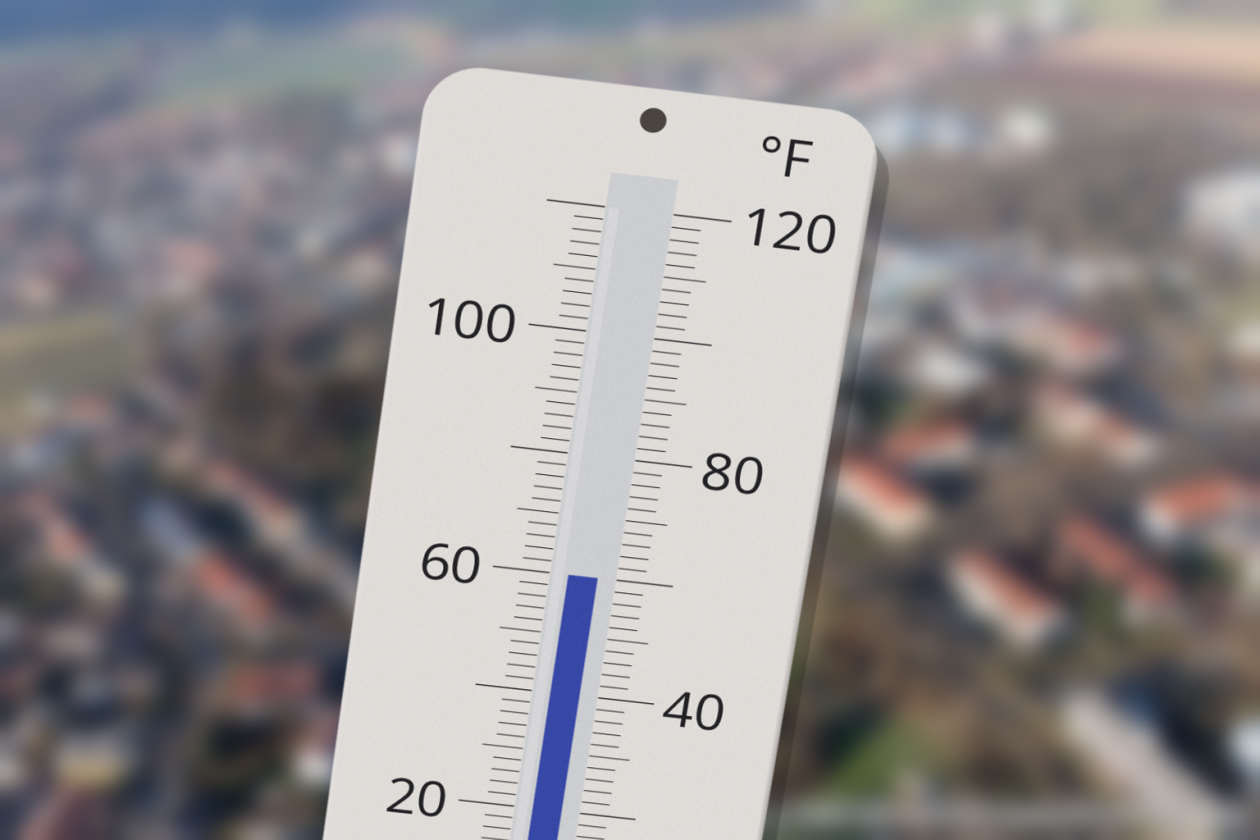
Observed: 60 °F
